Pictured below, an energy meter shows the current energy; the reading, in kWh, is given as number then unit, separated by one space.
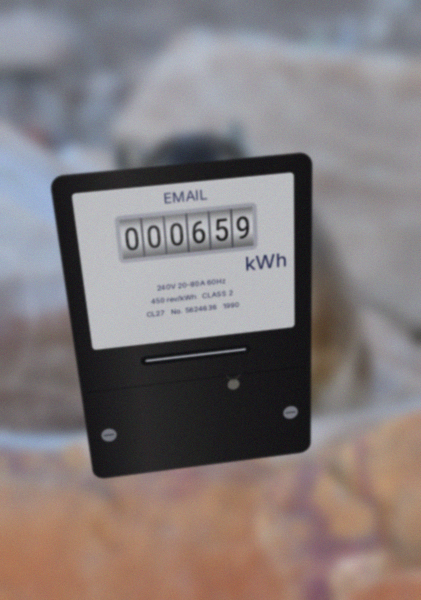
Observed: 659 kWh
